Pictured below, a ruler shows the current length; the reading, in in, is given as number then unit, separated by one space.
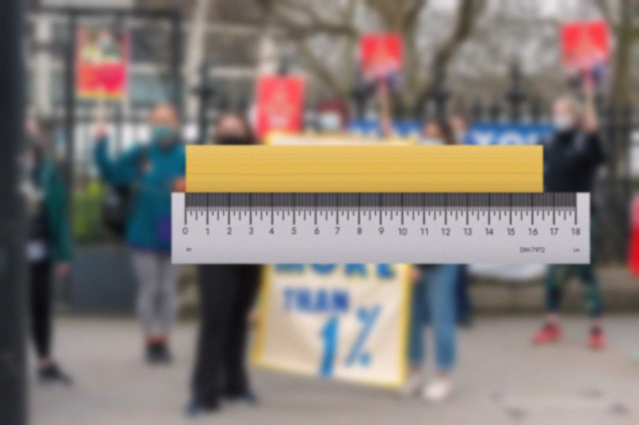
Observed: 16.5 in
